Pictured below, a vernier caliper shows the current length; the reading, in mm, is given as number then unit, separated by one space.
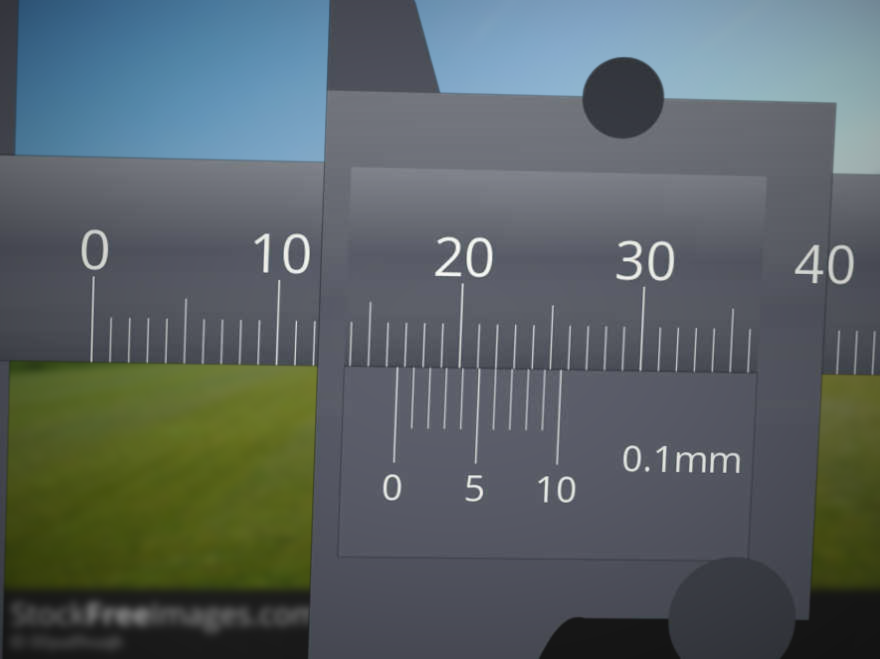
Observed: 16.6 mm
